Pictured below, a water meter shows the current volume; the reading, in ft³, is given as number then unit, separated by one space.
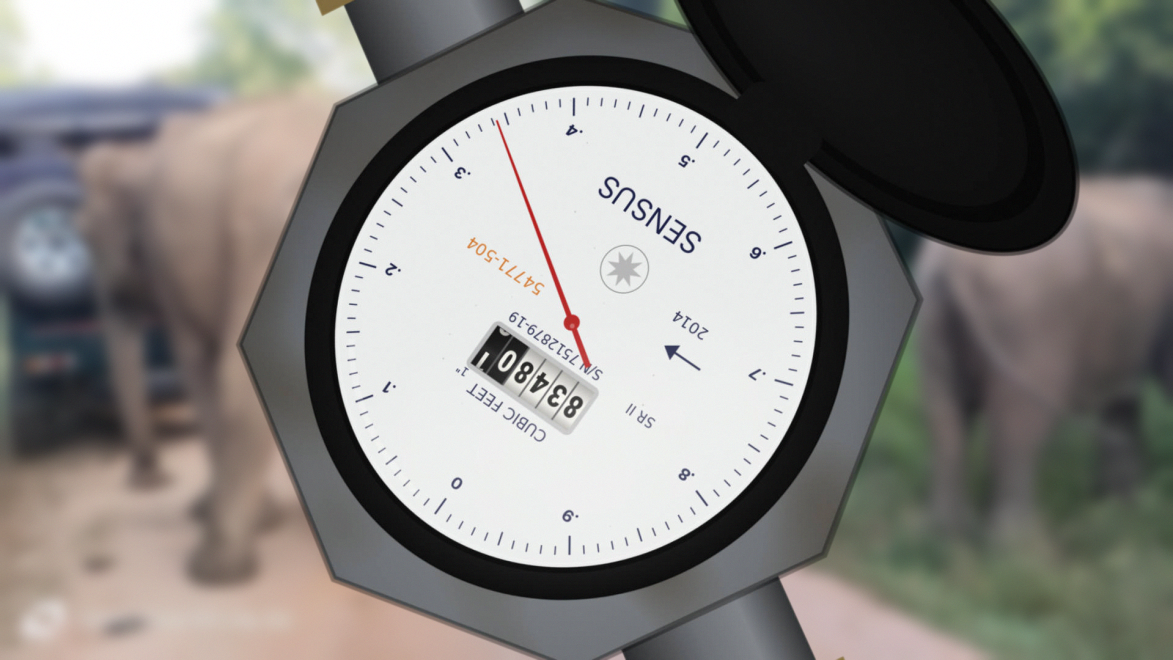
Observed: 834801.34 ft³
